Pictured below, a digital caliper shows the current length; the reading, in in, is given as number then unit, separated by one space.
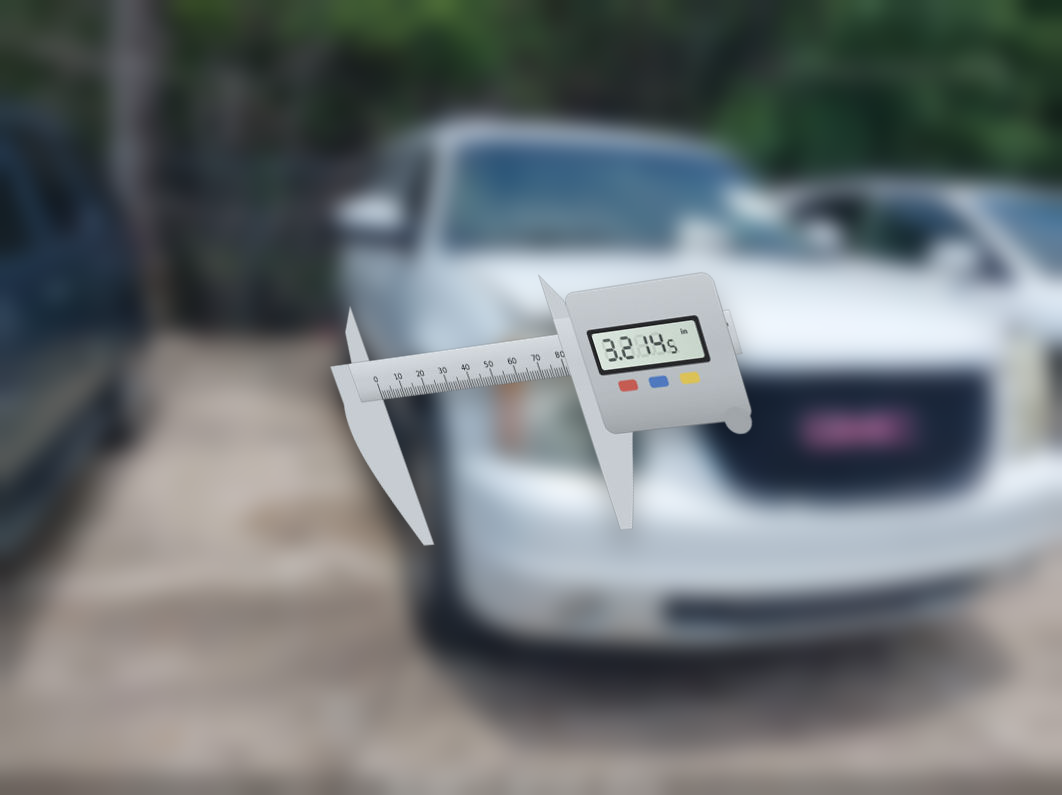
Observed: 3.2145 in
